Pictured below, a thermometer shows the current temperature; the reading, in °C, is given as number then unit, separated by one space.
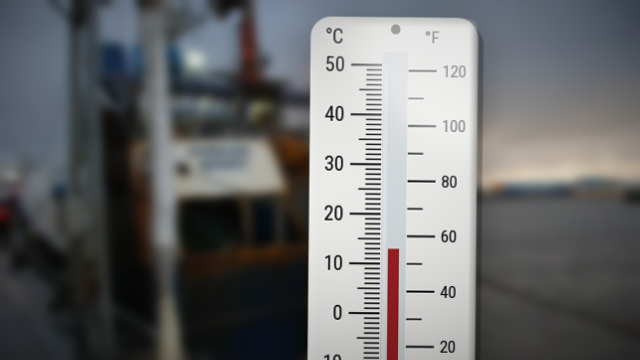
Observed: 13 °C
